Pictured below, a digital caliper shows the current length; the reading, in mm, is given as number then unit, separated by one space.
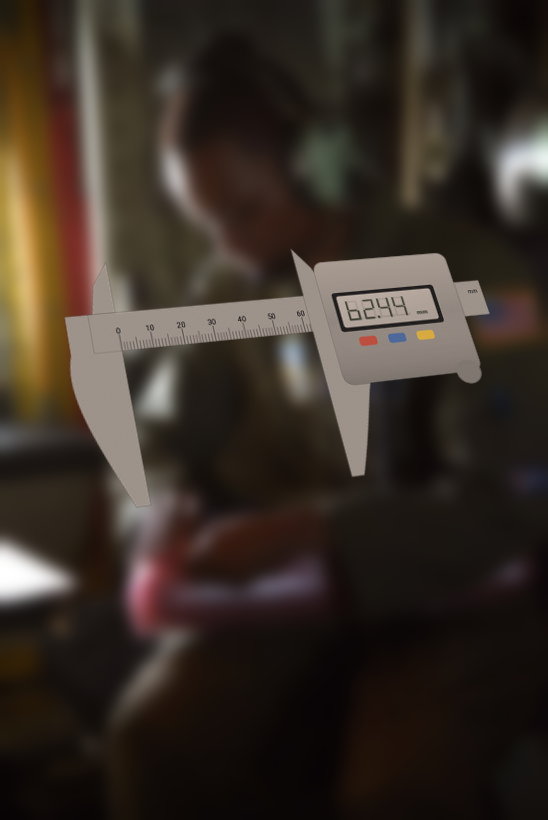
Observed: 62.44 mm
